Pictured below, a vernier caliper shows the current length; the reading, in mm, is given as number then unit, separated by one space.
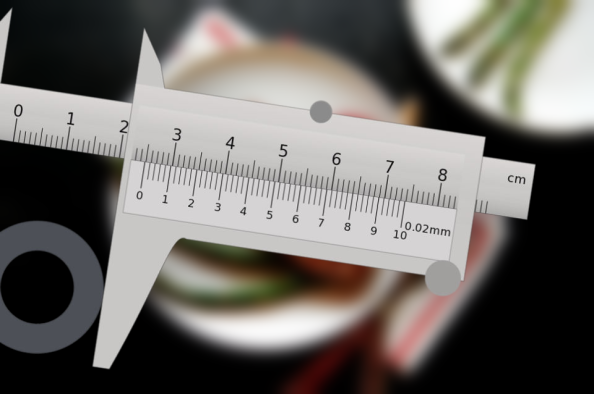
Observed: 24.8 mm
